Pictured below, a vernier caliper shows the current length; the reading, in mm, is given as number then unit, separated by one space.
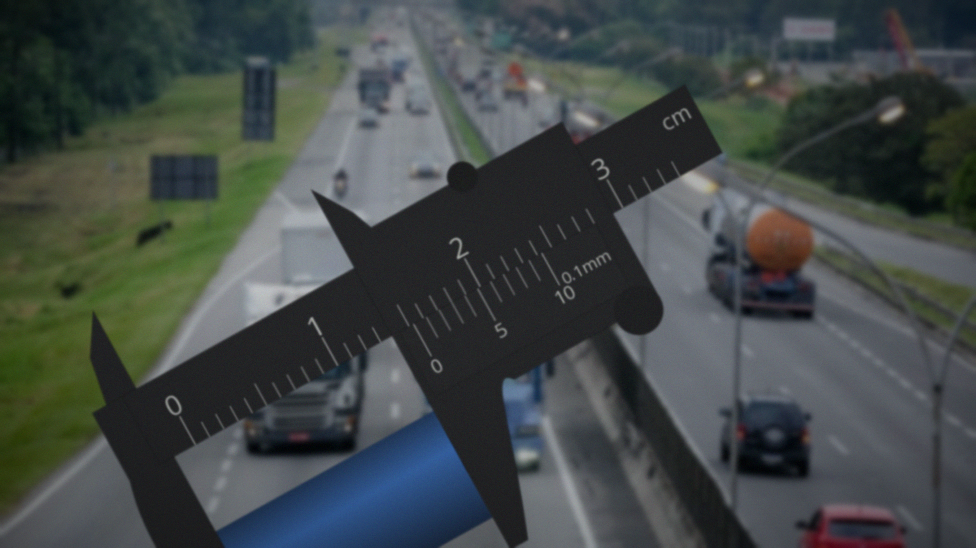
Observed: 15.3 mm
